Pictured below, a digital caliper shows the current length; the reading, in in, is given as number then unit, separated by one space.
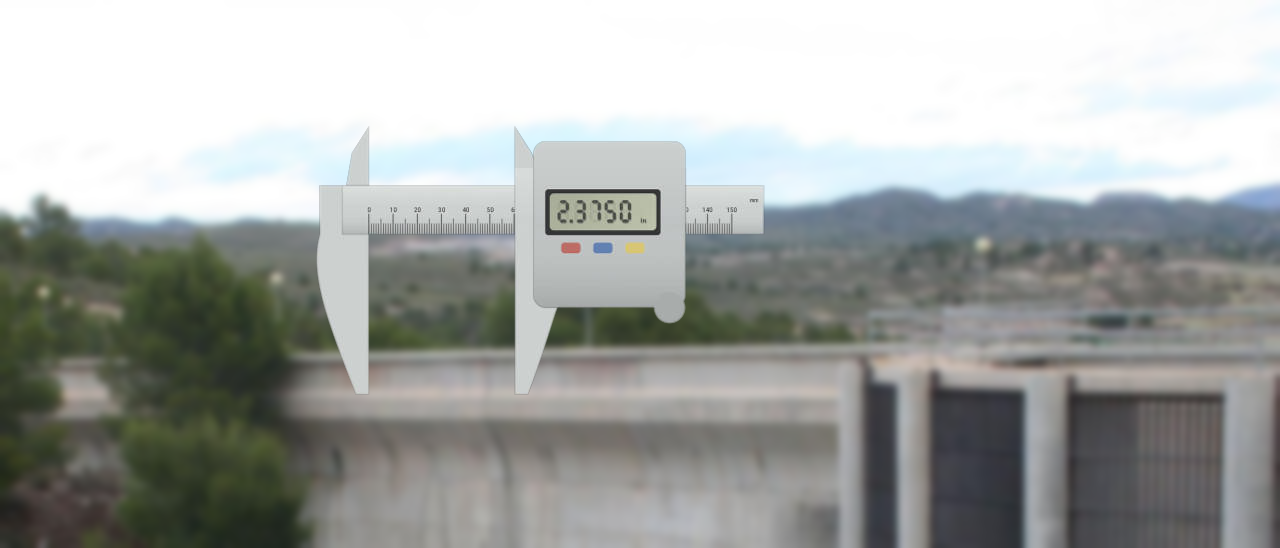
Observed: 2.3750 in
